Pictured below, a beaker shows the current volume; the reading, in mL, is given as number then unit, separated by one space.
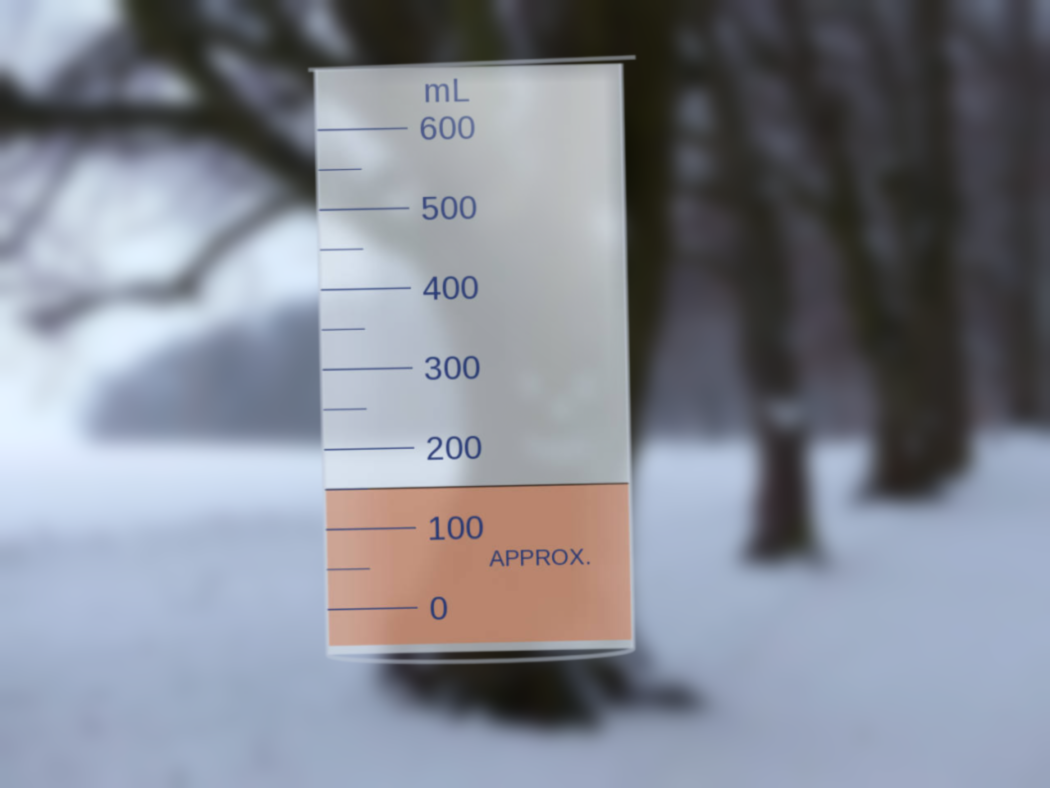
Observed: 150 mL
